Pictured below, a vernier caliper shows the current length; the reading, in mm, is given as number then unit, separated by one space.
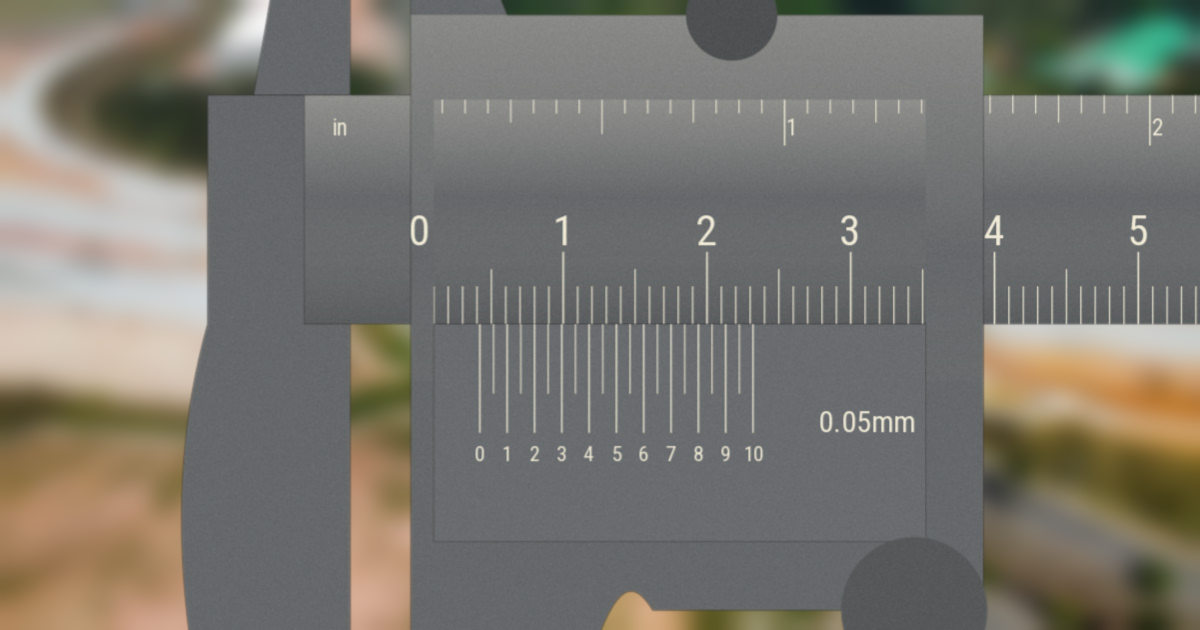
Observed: 4.2 mm
